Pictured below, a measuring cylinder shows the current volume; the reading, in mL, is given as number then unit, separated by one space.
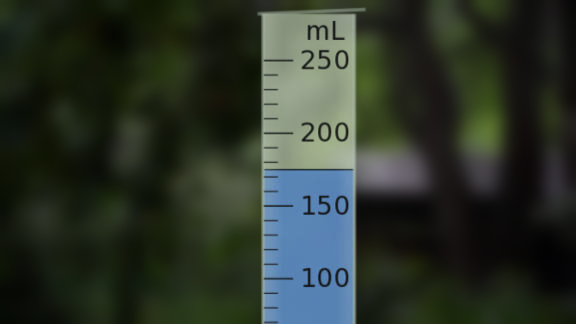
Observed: 175 mL
